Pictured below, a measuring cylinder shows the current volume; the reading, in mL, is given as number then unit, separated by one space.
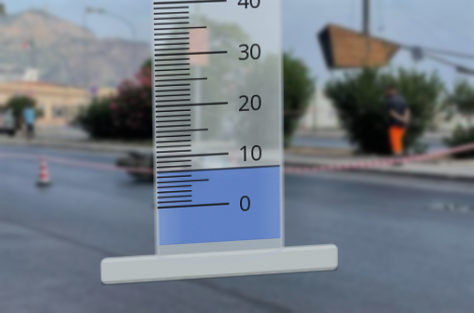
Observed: 7 mL
